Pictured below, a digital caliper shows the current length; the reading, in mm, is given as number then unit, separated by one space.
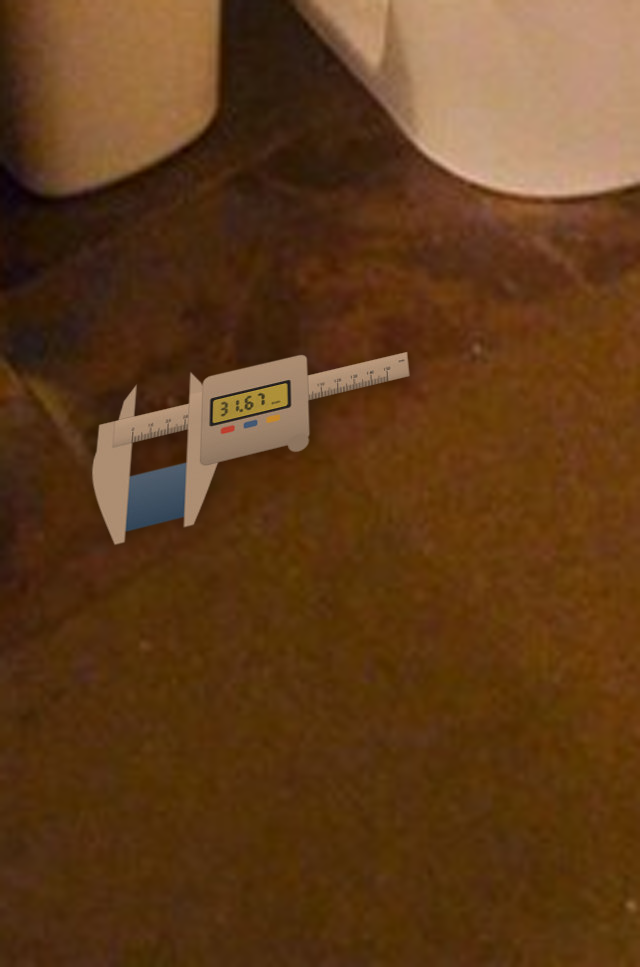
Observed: 31.67 mm
